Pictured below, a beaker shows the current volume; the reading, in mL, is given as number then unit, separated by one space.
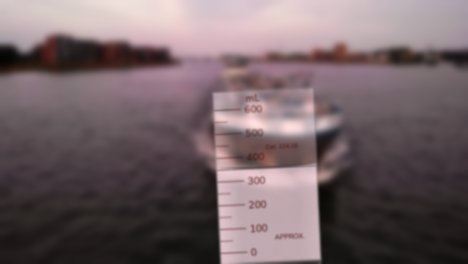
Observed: 350 mL
